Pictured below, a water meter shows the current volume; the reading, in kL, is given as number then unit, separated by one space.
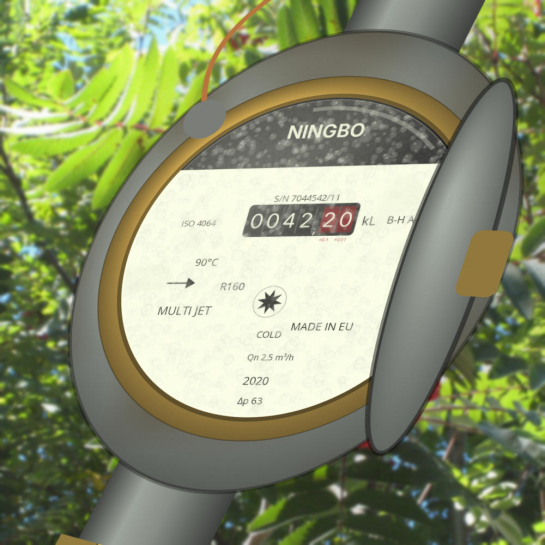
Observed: 42.20 kL
